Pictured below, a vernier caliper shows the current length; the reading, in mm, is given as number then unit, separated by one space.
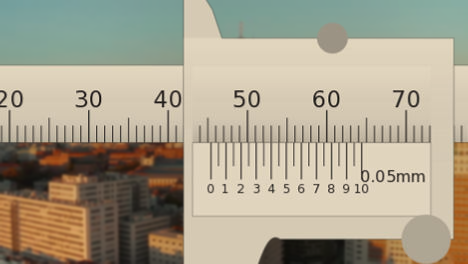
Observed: 45.4 mm
